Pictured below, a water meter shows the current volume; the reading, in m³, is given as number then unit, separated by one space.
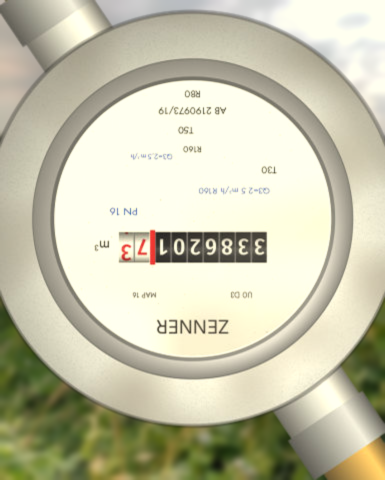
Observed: 3386201.73 m³
